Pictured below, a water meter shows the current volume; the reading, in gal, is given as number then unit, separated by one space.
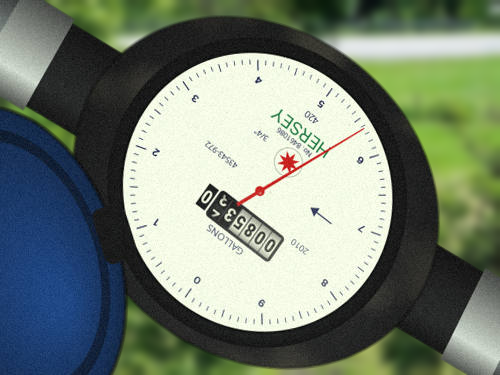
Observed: 85325.6 gal
